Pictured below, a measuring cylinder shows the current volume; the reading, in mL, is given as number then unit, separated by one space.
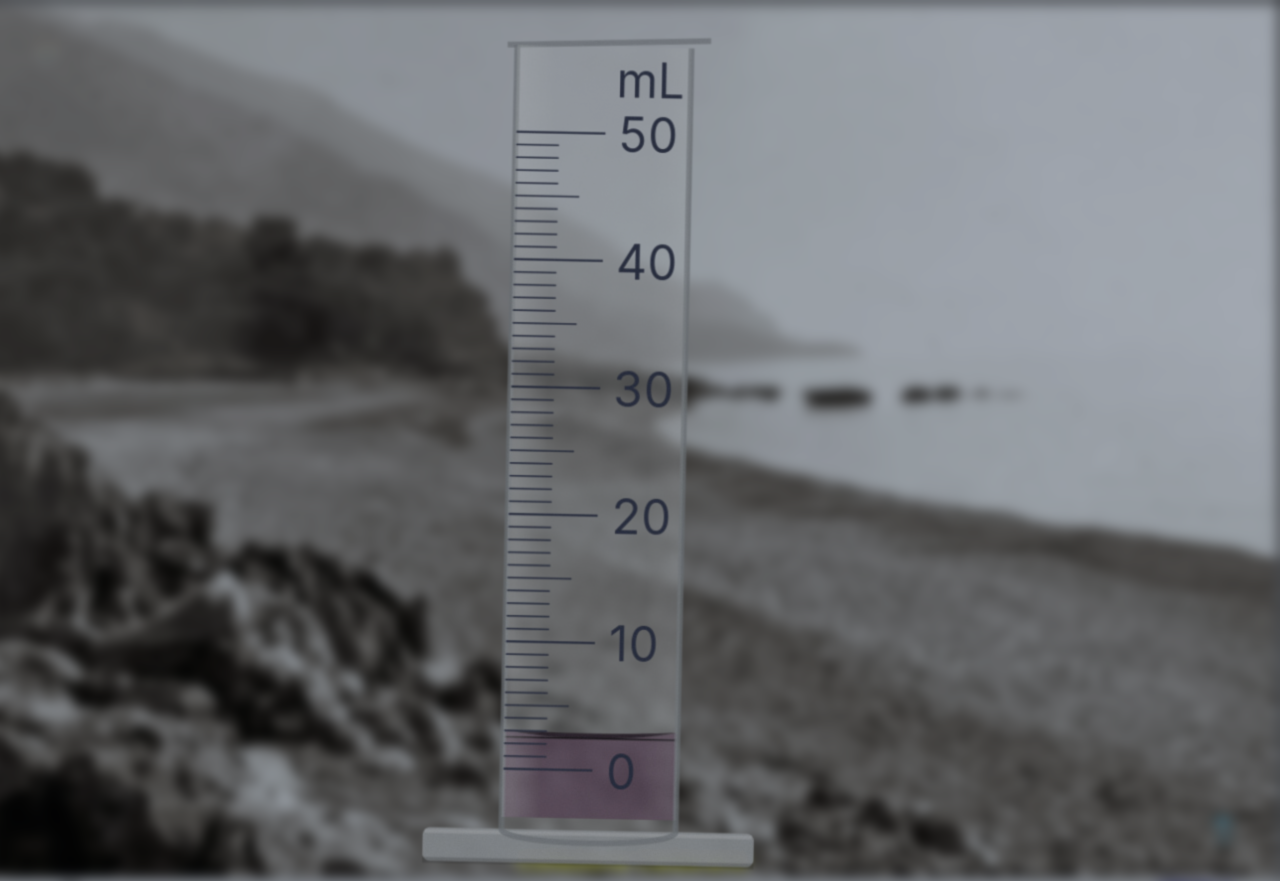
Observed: 2.5 mL
